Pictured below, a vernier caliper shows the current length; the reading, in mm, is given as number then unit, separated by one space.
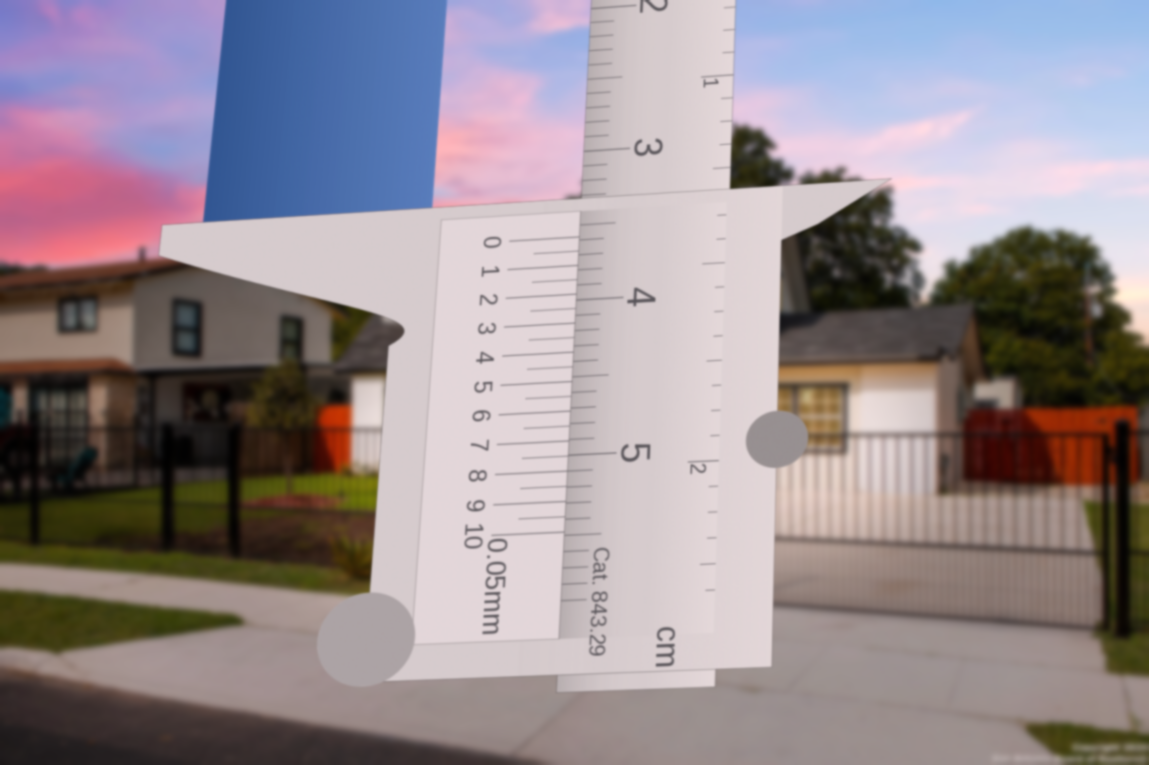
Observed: 35.8 mm
